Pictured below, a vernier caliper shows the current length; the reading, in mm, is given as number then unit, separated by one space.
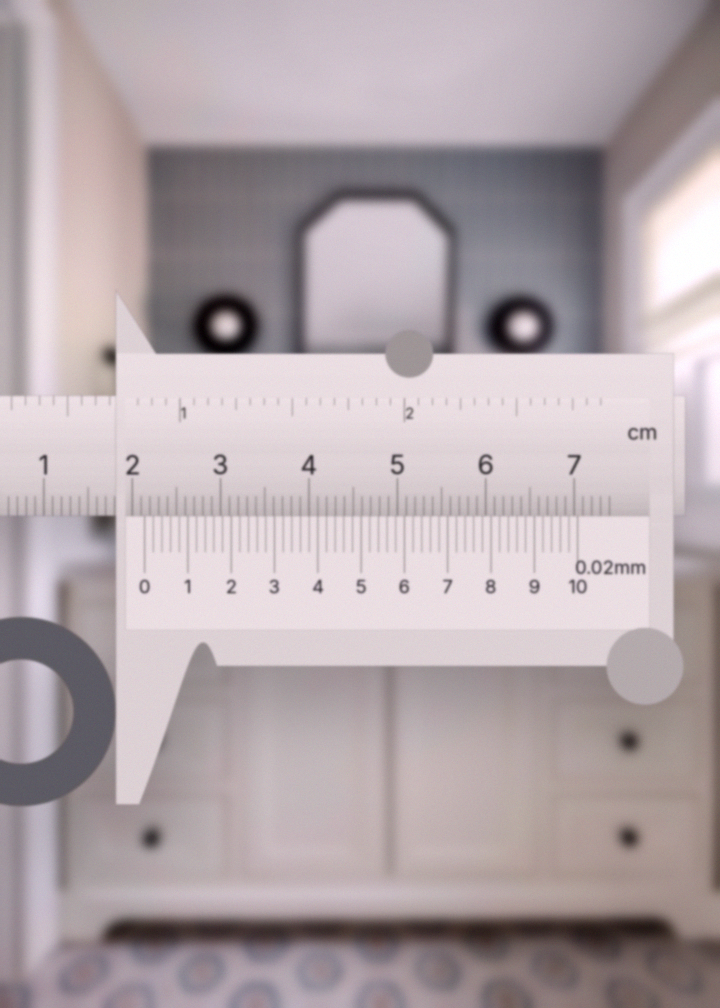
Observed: 21.4 mm
